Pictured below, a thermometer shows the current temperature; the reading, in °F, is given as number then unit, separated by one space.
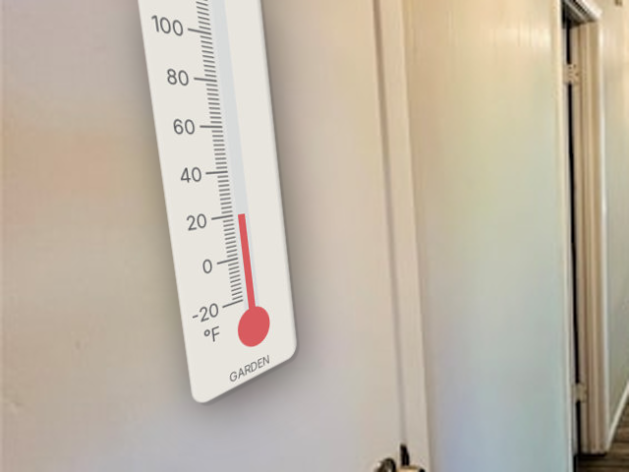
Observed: 20 °F
